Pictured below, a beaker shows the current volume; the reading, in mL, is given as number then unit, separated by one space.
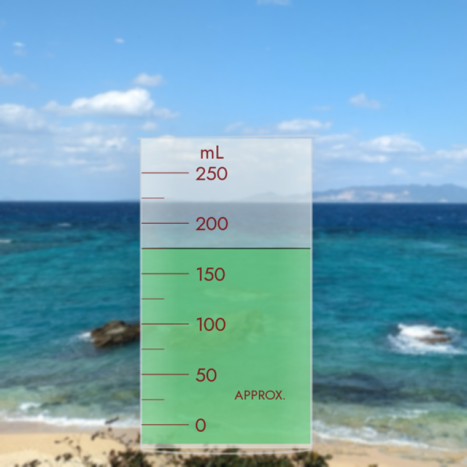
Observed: 175 mL
